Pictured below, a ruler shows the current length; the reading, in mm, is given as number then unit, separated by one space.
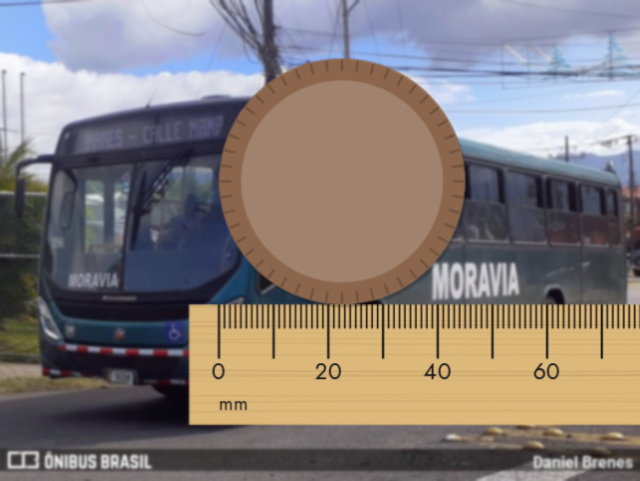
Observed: 45 mm
